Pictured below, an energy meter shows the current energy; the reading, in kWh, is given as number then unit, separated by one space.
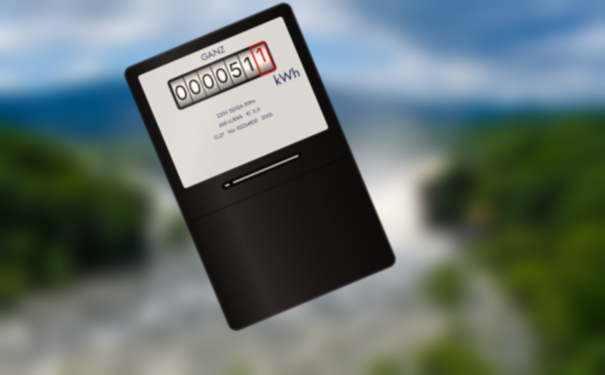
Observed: 51.1 kWh
